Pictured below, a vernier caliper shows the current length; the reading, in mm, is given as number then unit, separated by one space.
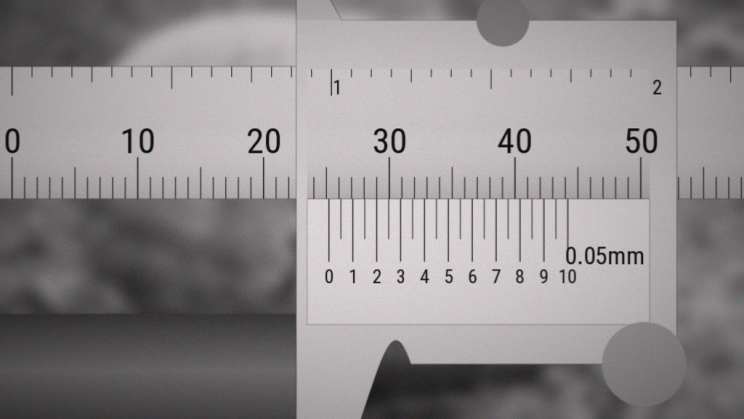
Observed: 25.2 mm
